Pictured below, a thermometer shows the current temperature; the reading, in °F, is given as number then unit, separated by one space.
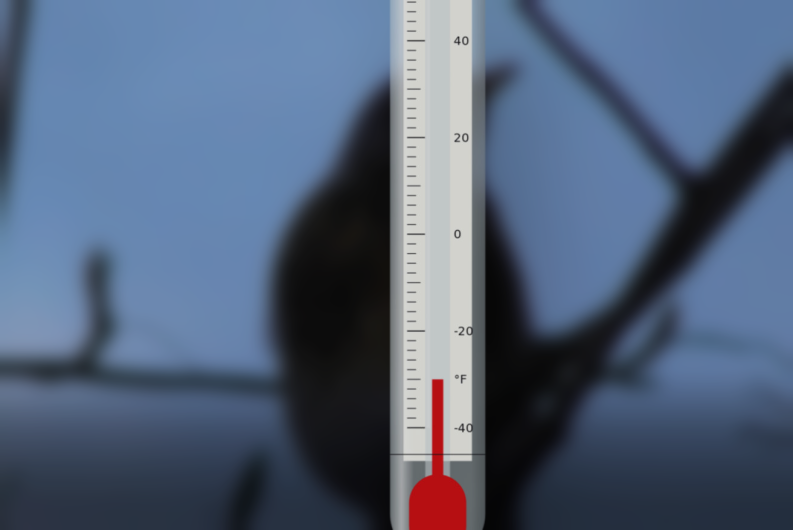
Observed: -30 °F
